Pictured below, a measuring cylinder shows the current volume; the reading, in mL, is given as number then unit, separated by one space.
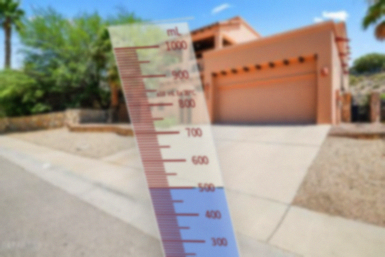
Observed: 500 mL
